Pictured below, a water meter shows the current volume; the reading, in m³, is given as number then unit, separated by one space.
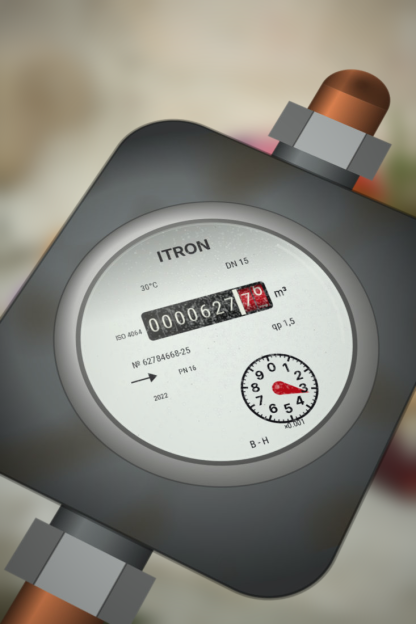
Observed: 627.763 m³
